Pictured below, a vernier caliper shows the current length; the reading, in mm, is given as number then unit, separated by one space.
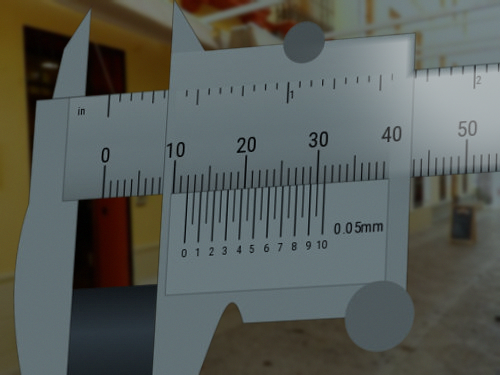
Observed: 12.0 mm
